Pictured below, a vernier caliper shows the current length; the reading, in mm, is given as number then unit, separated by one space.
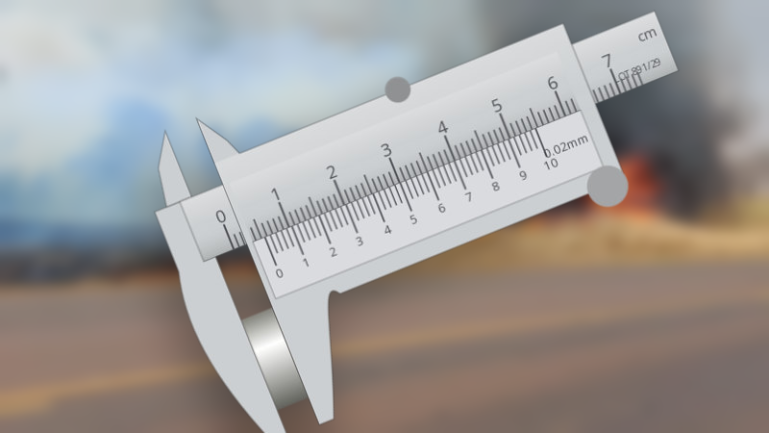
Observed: 5.6 mm
